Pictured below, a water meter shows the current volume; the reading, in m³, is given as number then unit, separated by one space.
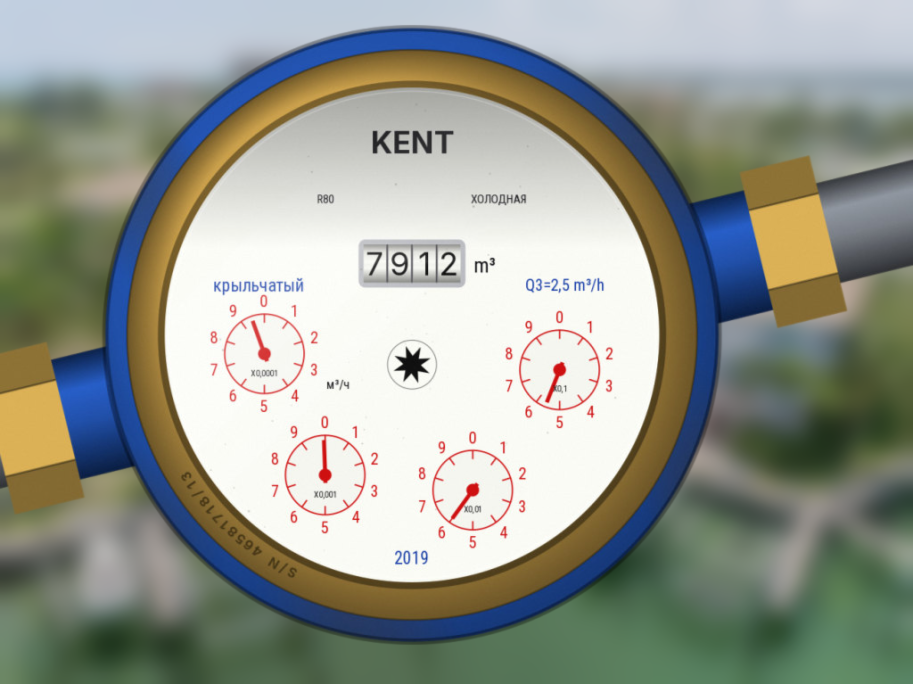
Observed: 7912.5599 m³
